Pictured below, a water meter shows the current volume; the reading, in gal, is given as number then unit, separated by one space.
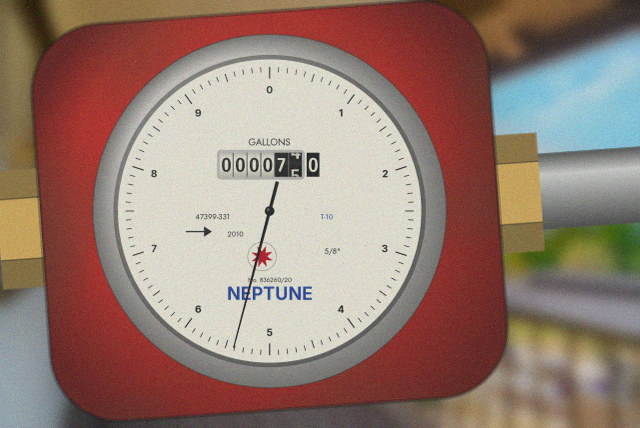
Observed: 745.4 gal
